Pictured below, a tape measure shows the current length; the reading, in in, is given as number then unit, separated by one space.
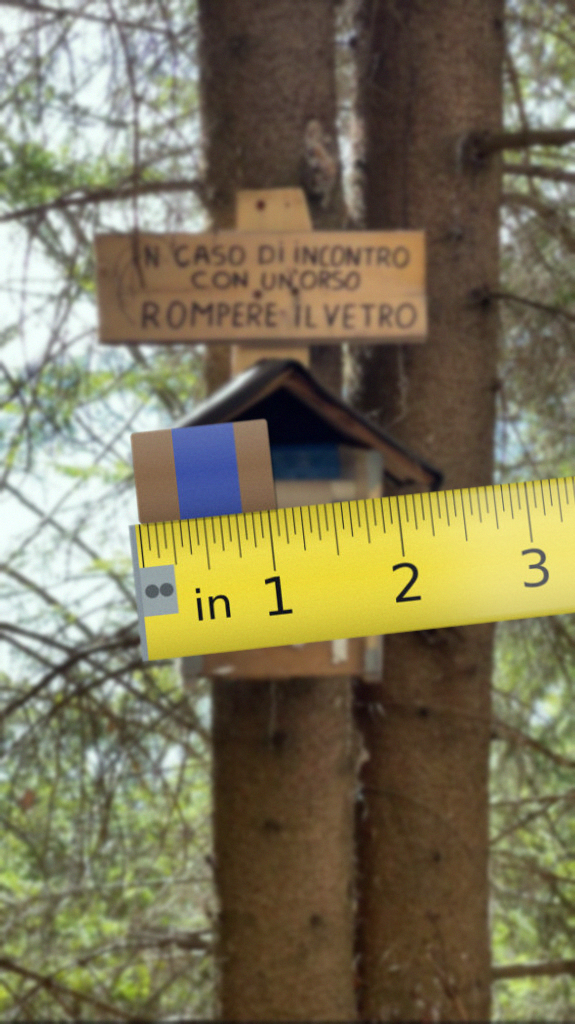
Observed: 1.0625 in
